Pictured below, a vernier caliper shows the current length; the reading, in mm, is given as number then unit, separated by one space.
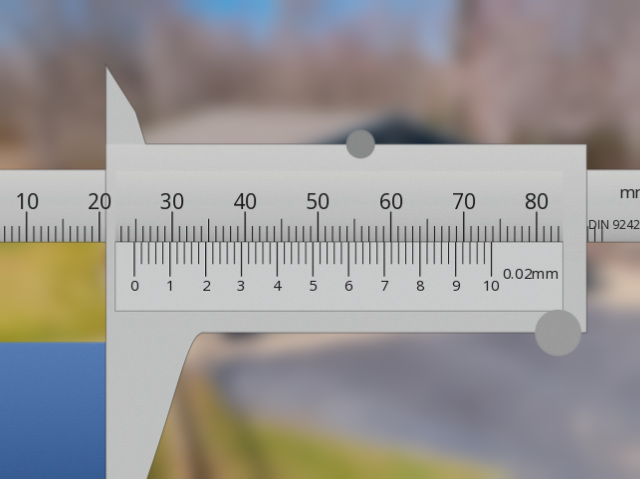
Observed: 24.8 mm
